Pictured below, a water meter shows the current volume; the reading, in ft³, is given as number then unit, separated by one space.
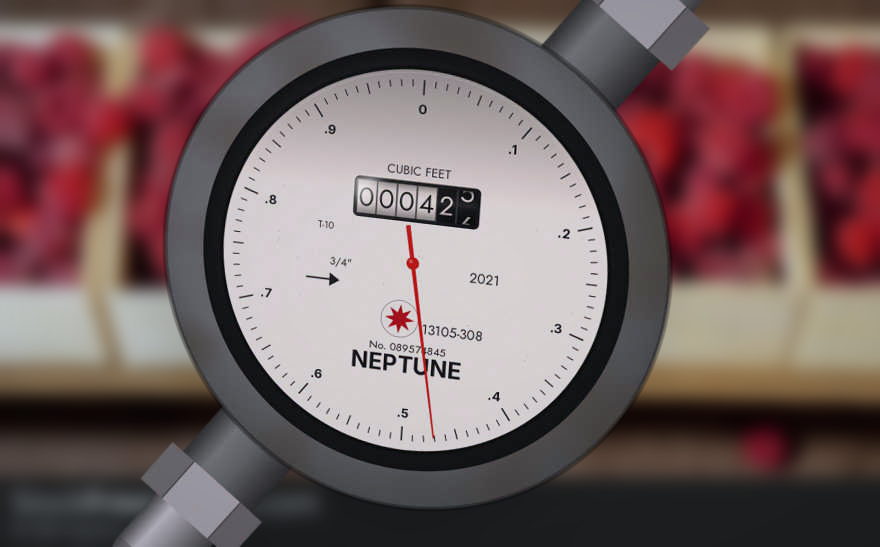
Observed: 425.47 ft³
